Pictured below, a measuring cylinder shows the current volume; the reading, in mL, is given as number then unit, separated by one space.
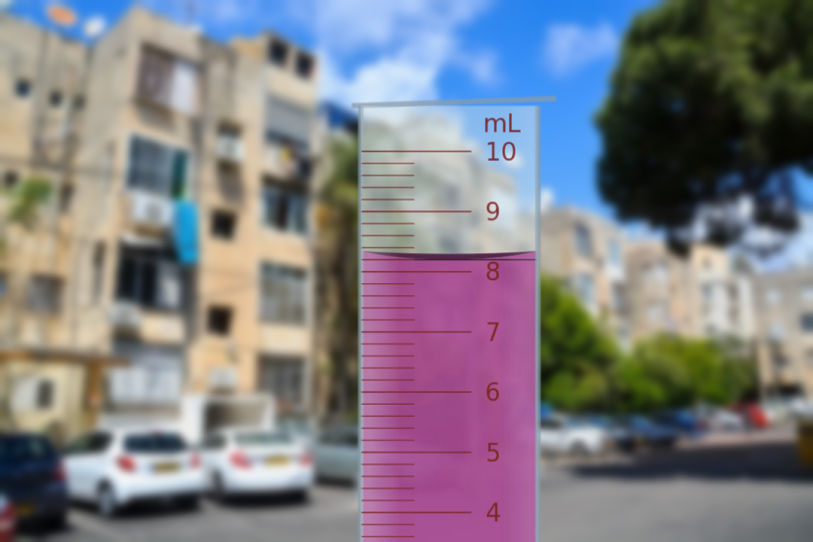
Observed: 8.2 mL
